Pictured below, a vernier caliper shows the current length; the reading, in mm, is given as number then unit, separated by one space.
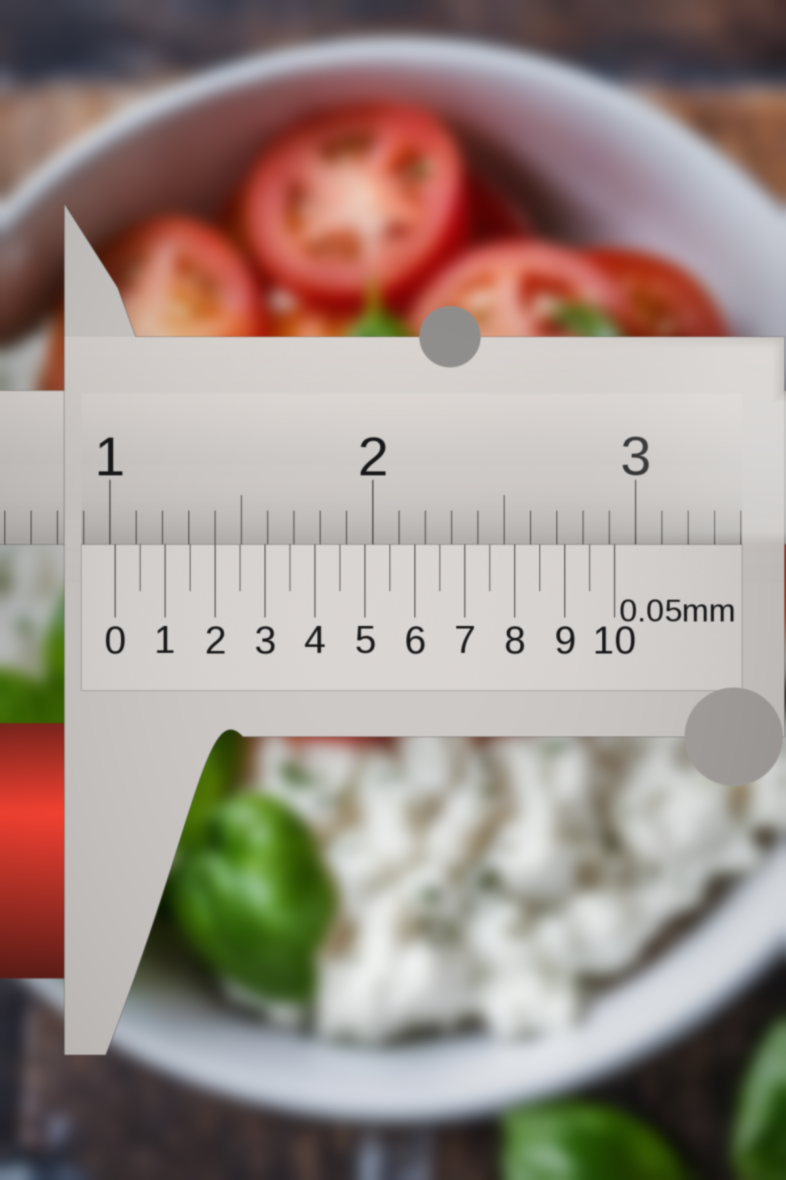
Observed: 10.20 mm
